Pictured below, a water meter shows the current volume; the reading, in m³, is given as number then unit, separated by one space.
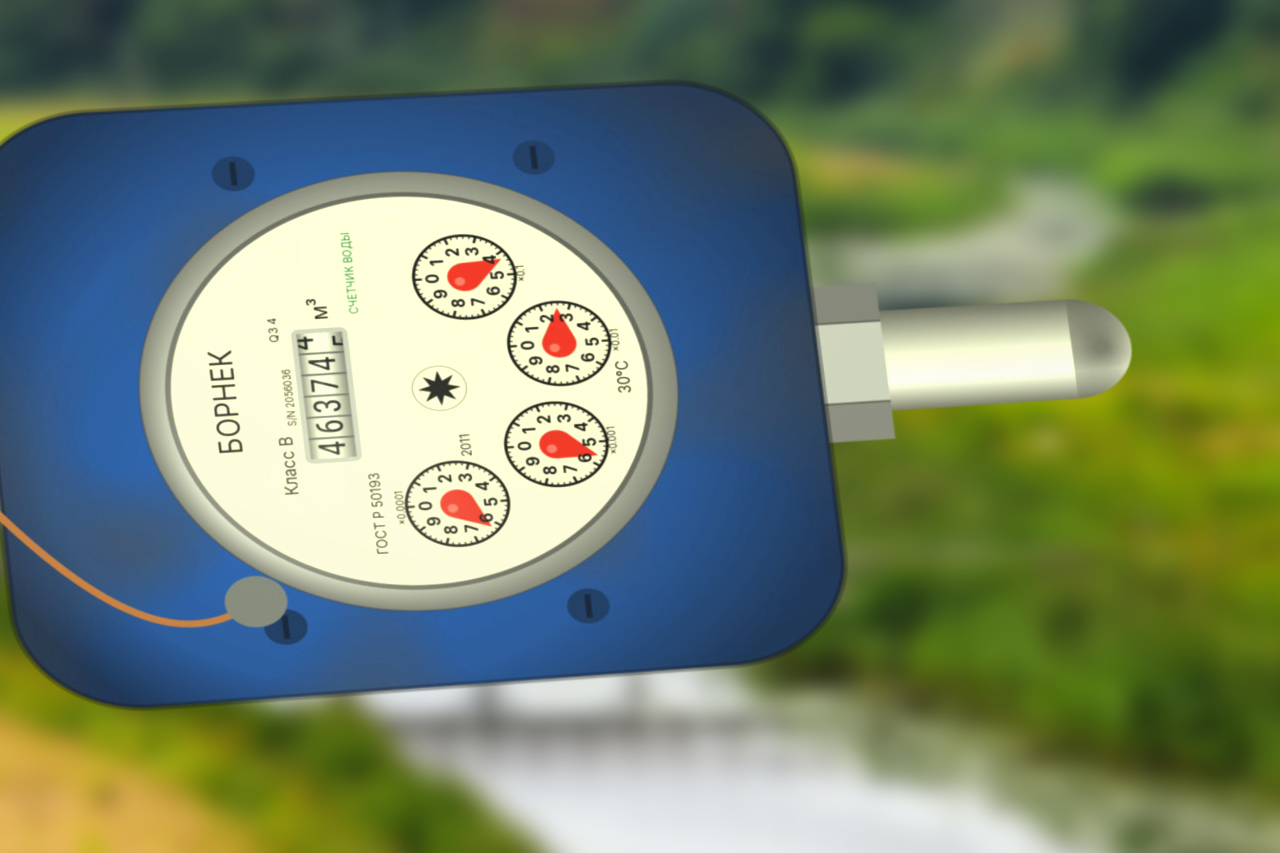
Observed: 463744.4256 m³
